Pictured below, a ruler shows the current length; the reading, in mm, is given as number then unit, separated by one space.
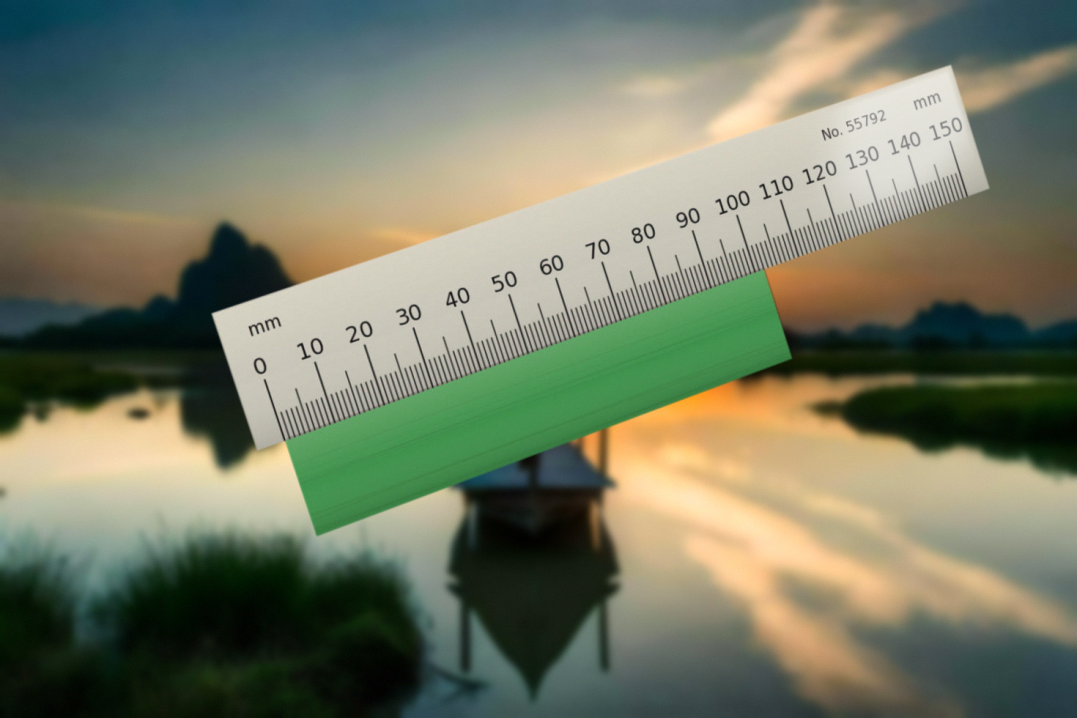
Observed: 102 mm
